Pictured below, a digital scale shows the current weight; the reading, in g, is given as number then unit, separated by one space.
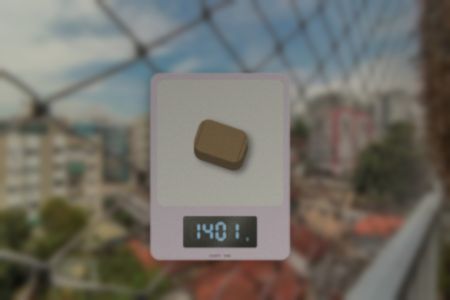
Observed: 1401 g
